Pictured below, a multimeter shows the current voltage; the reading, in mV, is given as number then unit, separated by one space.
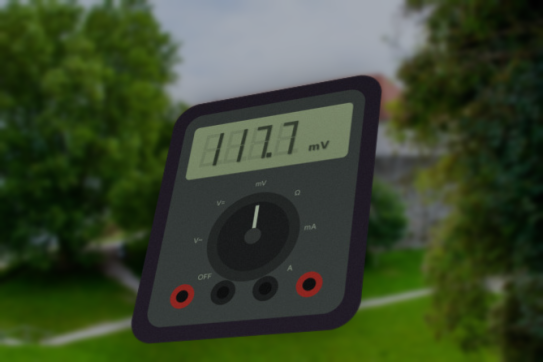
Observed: 117.7 mV
